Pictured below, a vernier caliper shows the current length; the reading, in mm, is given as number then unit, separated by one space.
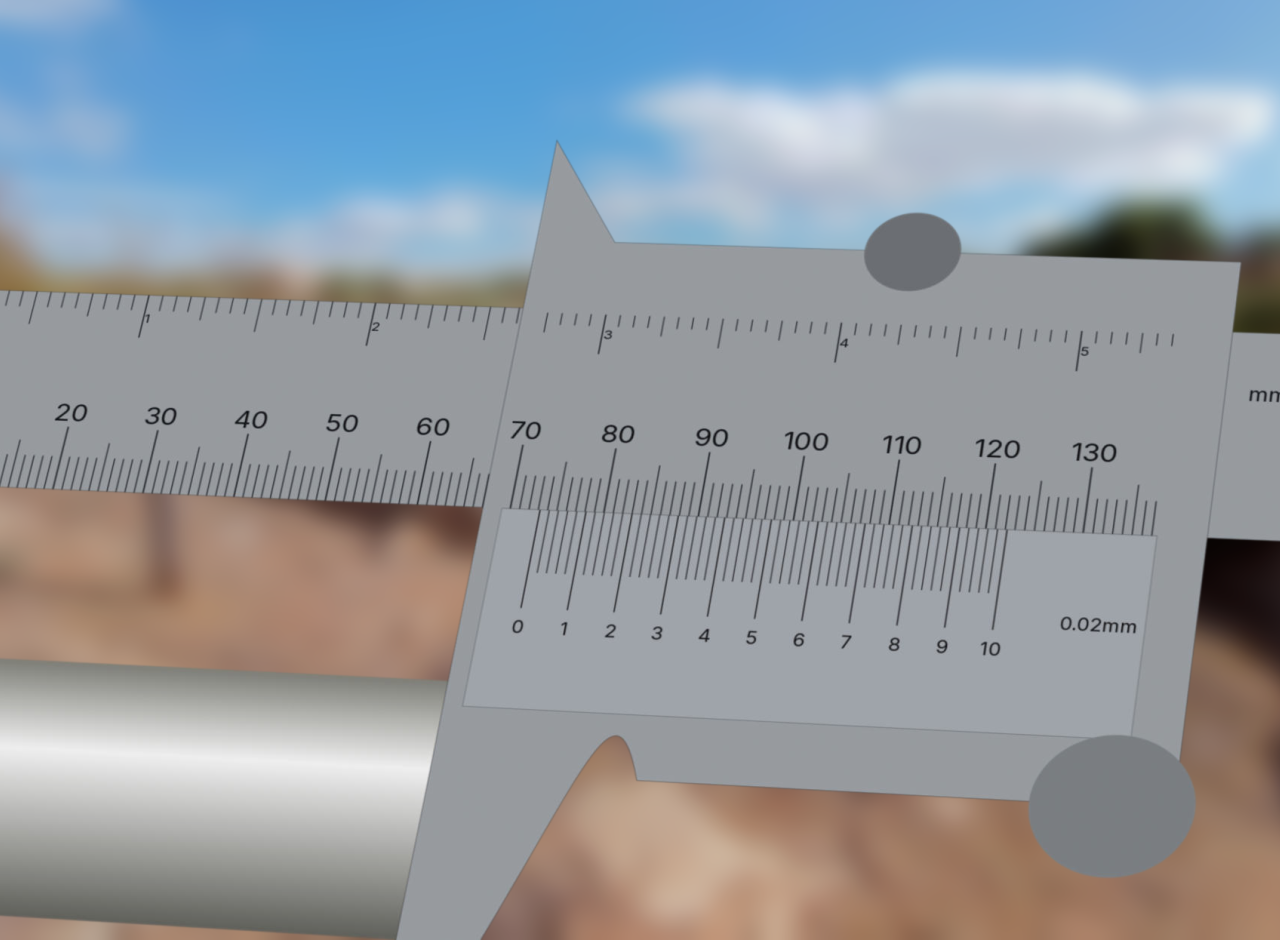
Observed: 73.2 mm
